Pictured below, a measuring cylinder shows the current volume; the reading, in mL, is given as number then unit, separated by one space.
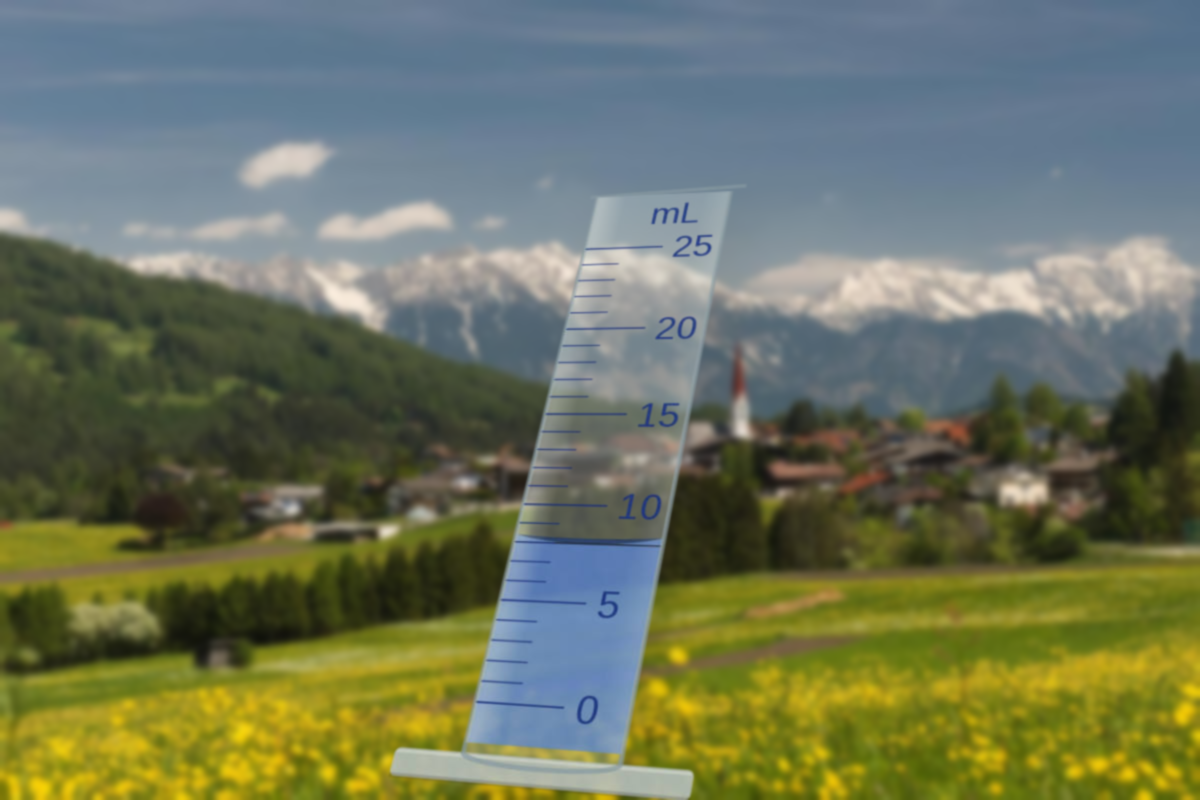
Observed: 8 mL
